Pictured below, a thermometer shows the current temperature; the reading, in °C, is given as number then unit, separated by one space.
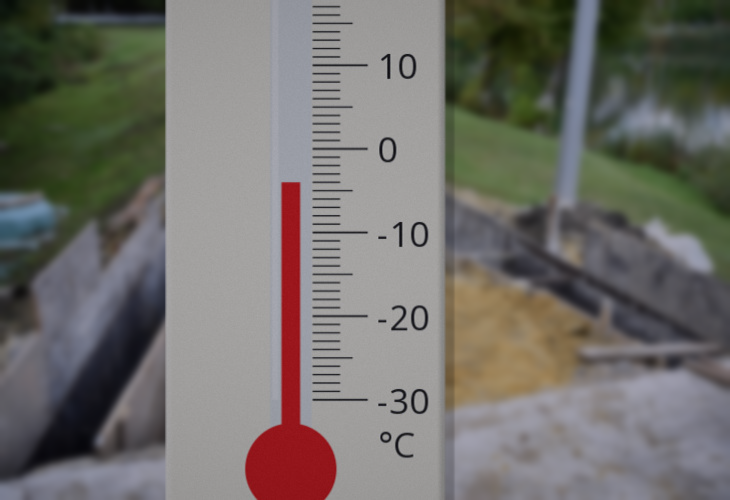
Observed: -4 °C
